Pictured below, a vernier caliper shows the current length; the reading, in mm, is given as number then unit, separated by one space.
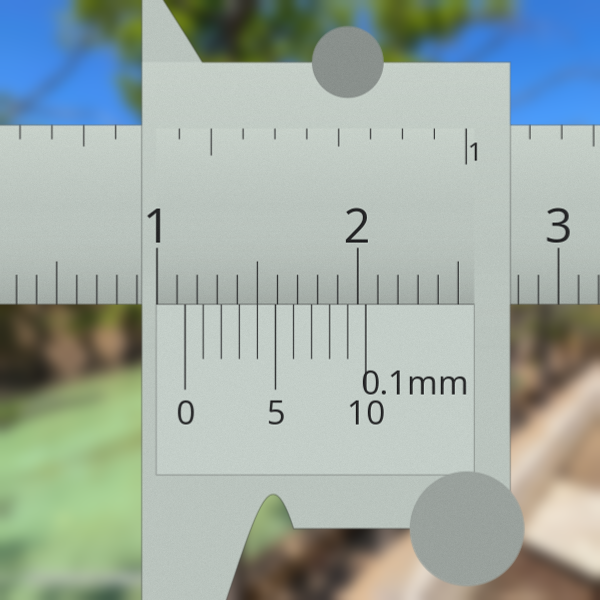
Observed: 11.4 mm
